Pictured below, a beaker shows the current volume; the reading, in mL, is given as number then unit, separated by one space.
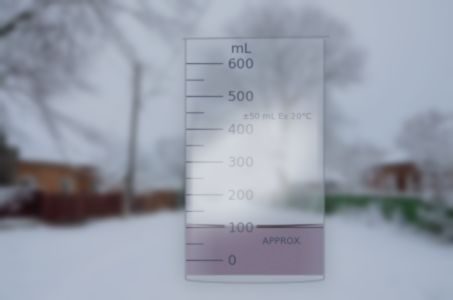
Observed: 100 mL
